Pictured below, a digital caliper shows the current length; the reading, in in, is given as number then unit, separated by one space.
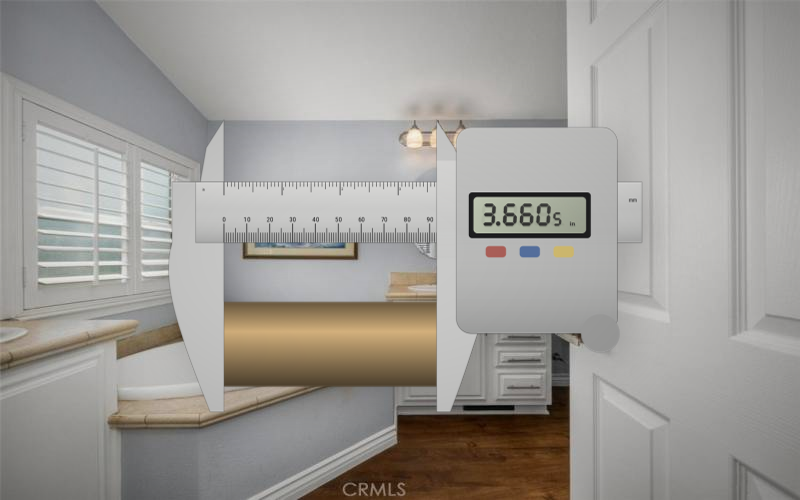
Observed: 3.6605 in
